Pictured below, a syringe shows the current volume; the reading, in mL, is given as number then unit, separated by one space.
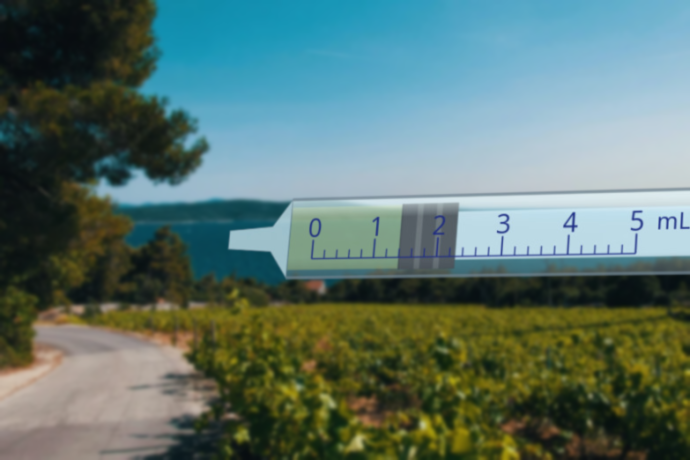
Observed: 1.4 mL
